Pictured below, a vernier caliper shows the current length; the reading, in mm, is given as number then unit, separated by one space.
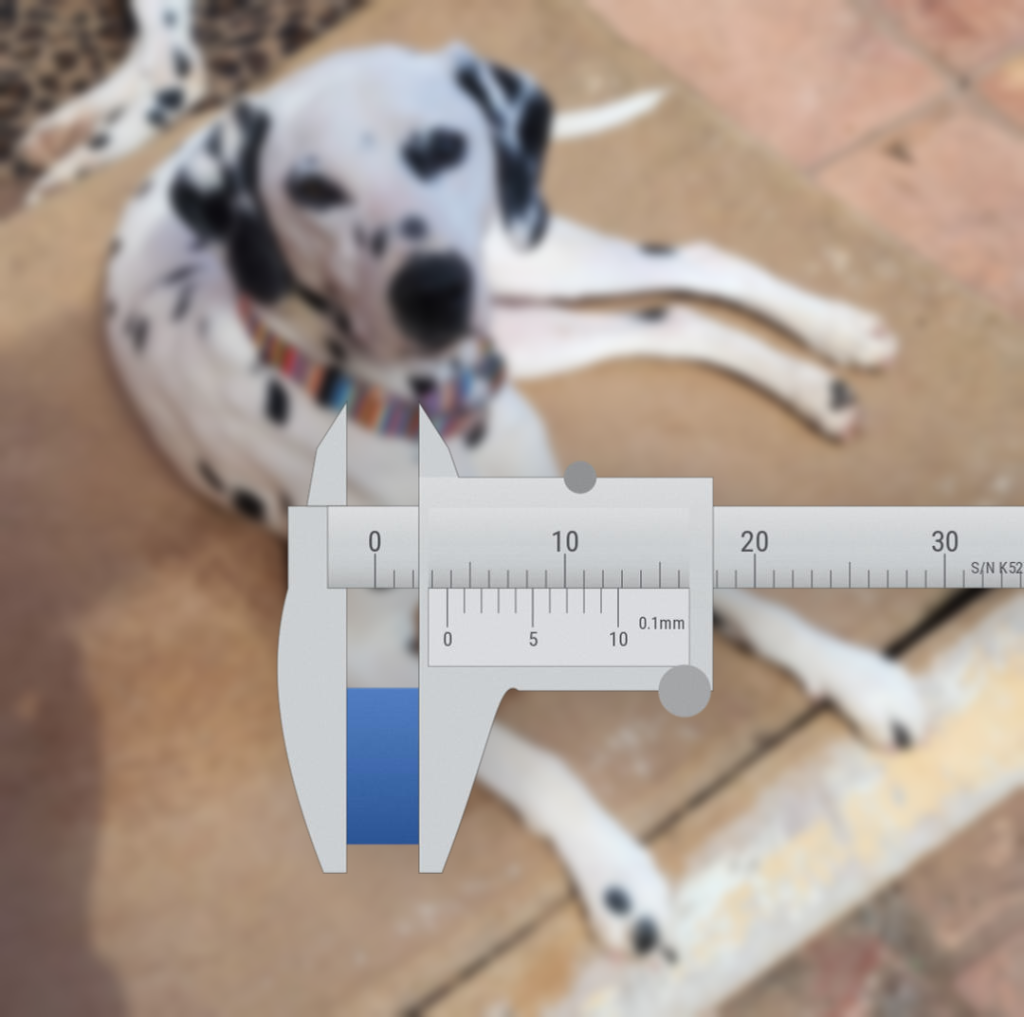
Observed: 3.8 mm
